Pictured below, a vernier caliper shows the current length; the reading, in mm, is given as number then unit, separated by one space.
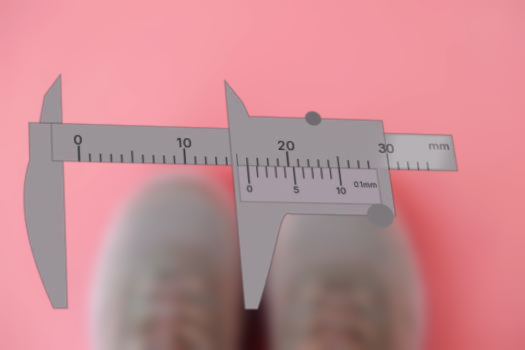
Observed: 16.0 mm
